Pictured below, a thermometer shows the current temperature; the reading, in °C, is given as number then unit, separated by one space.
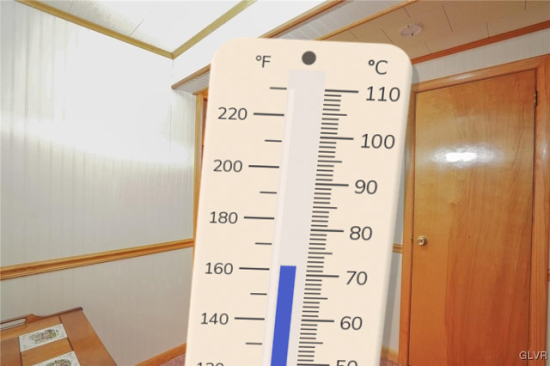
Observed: 72 °C
